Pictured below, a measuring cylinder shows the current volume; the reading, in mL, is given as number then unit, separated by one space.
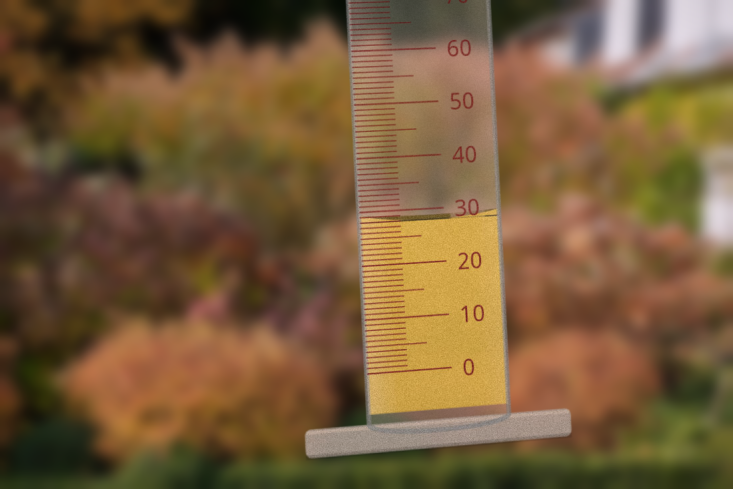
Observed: 28 mL
